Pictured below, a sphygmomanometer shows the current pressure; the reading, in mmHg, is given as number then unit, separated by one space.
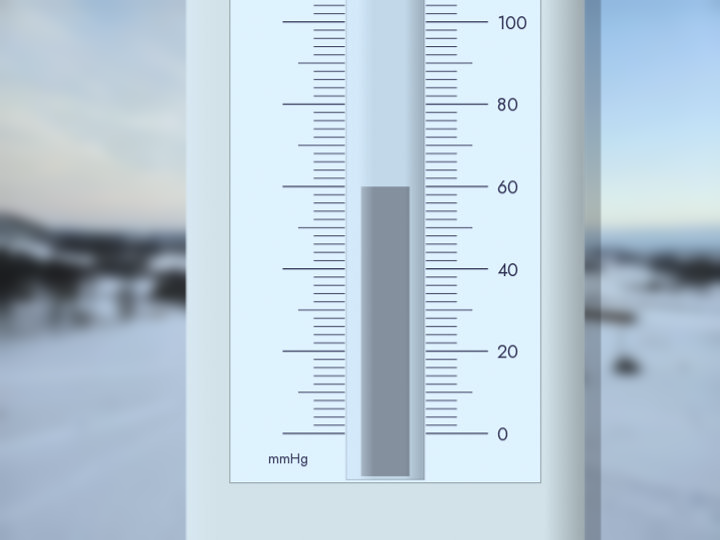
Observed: 60 mmHg
